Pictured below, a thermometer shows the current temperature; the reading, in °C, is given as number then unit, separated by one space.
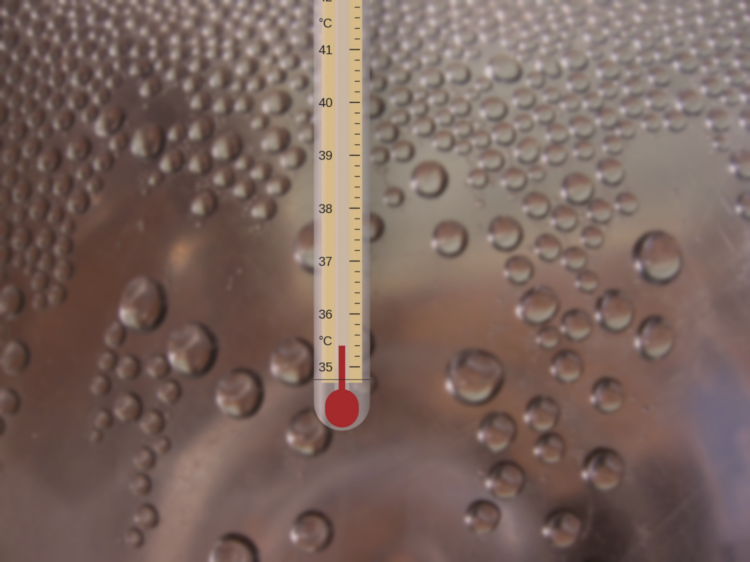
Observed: 35.4 °C
